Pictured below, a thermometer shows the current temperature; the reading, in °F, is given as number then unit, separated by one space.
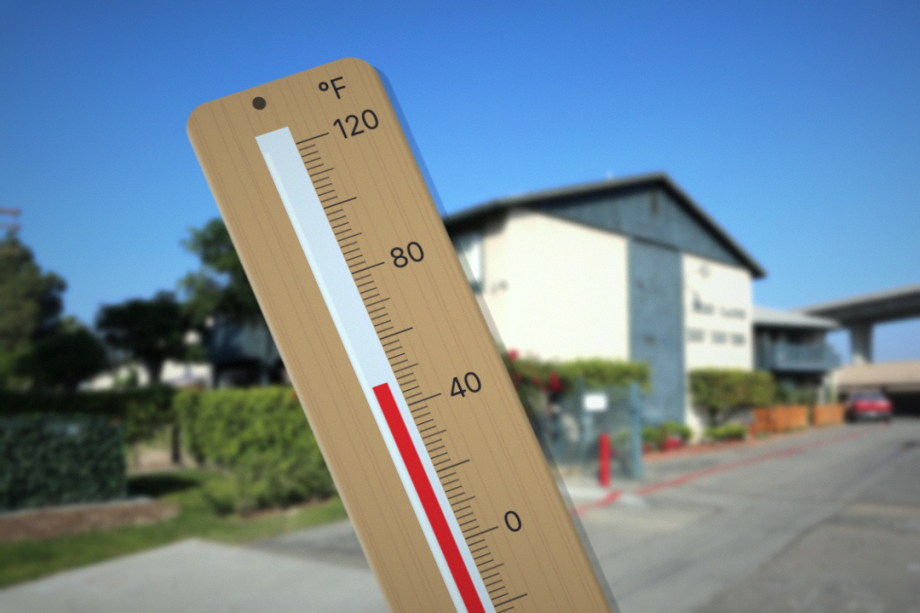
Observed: 48 °F
